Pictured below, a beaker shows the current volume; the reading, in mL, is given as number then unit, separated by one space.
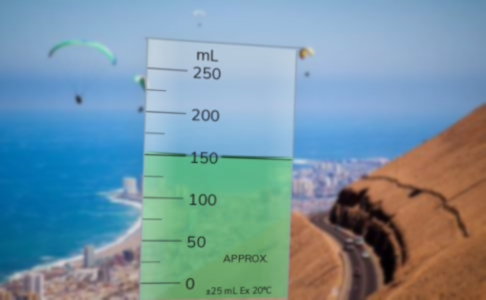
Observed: 150 mL
